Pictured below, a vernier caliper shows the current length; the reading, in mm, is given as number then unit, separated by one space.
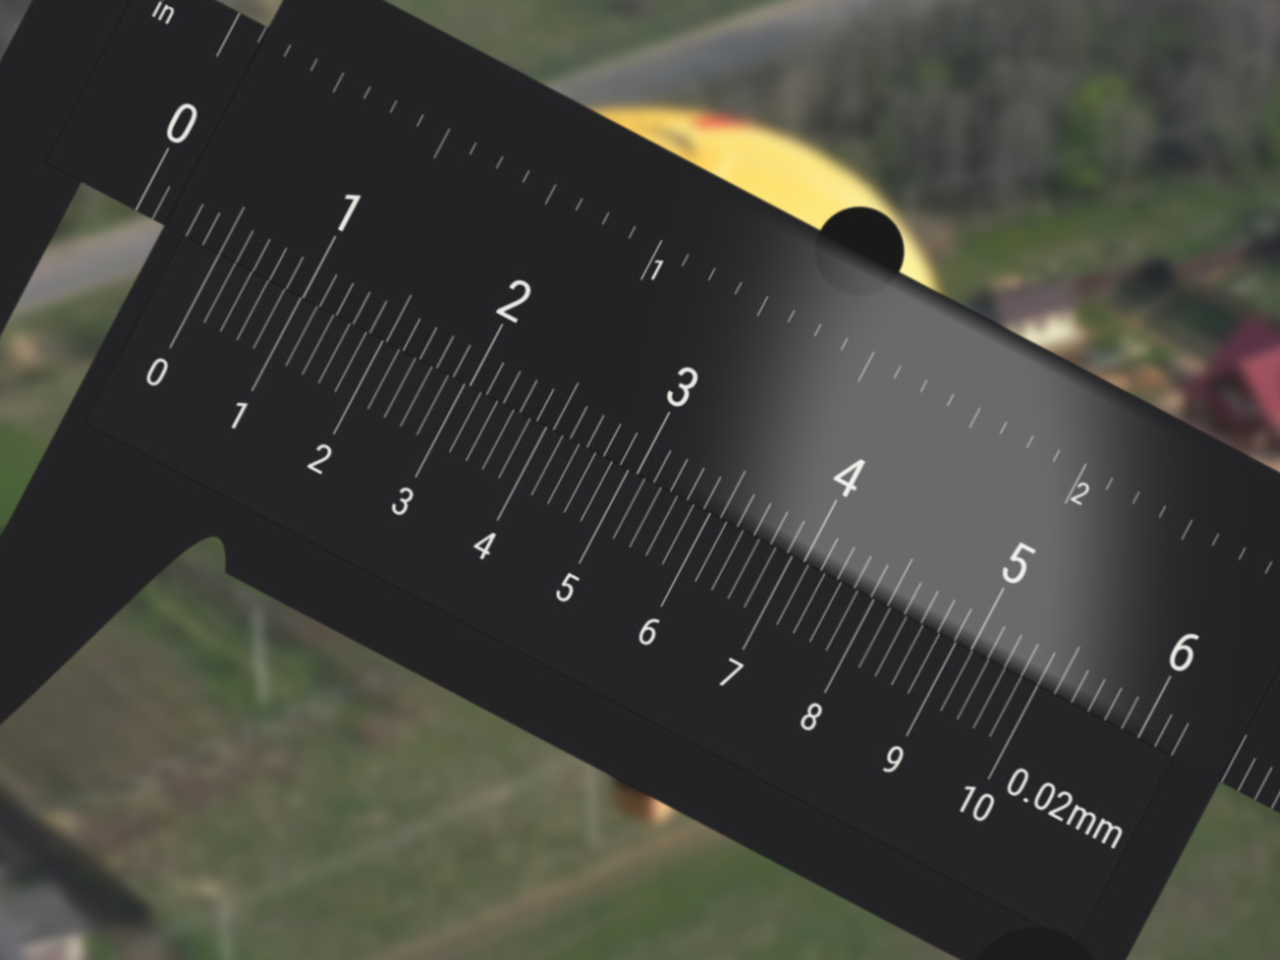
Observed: 5.0 mm
